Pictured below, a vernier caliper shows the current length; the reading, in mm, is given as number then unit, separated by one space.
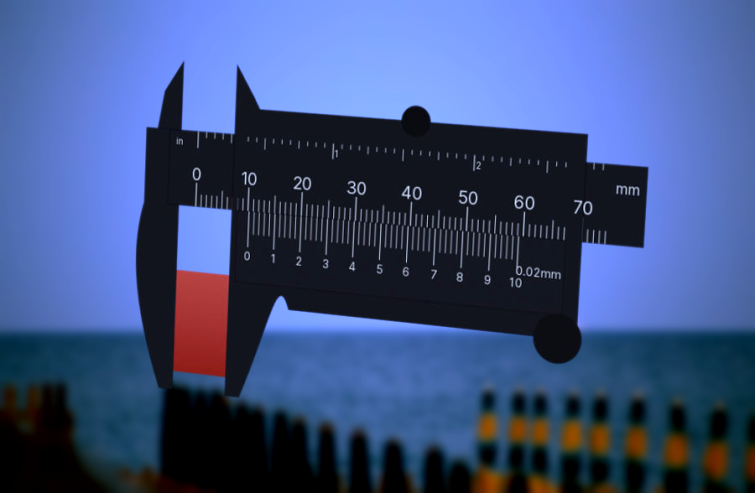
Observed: 10.2 mm
